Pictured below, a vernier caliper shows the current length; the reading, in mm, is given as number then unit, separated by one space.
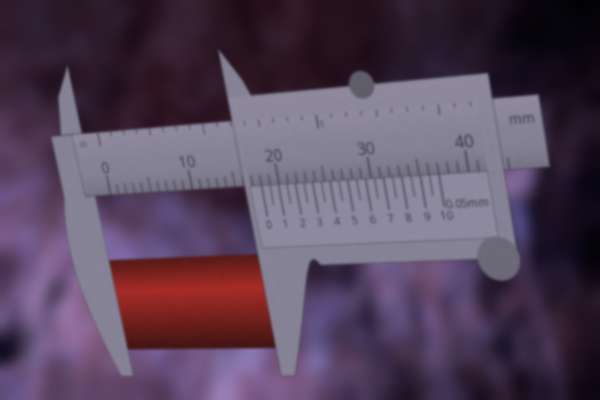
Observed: 18.0 mm
